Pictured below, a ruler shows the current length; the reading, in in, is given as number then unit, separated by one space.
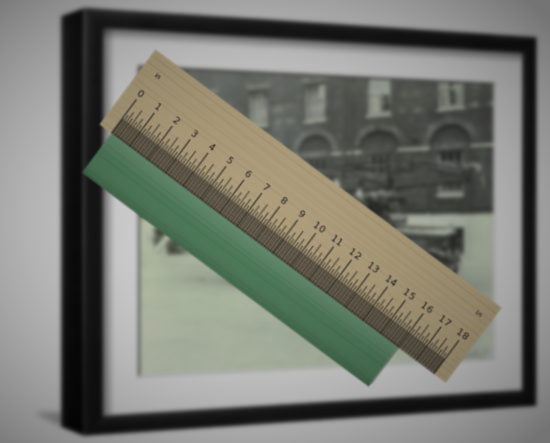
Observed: 16 in
